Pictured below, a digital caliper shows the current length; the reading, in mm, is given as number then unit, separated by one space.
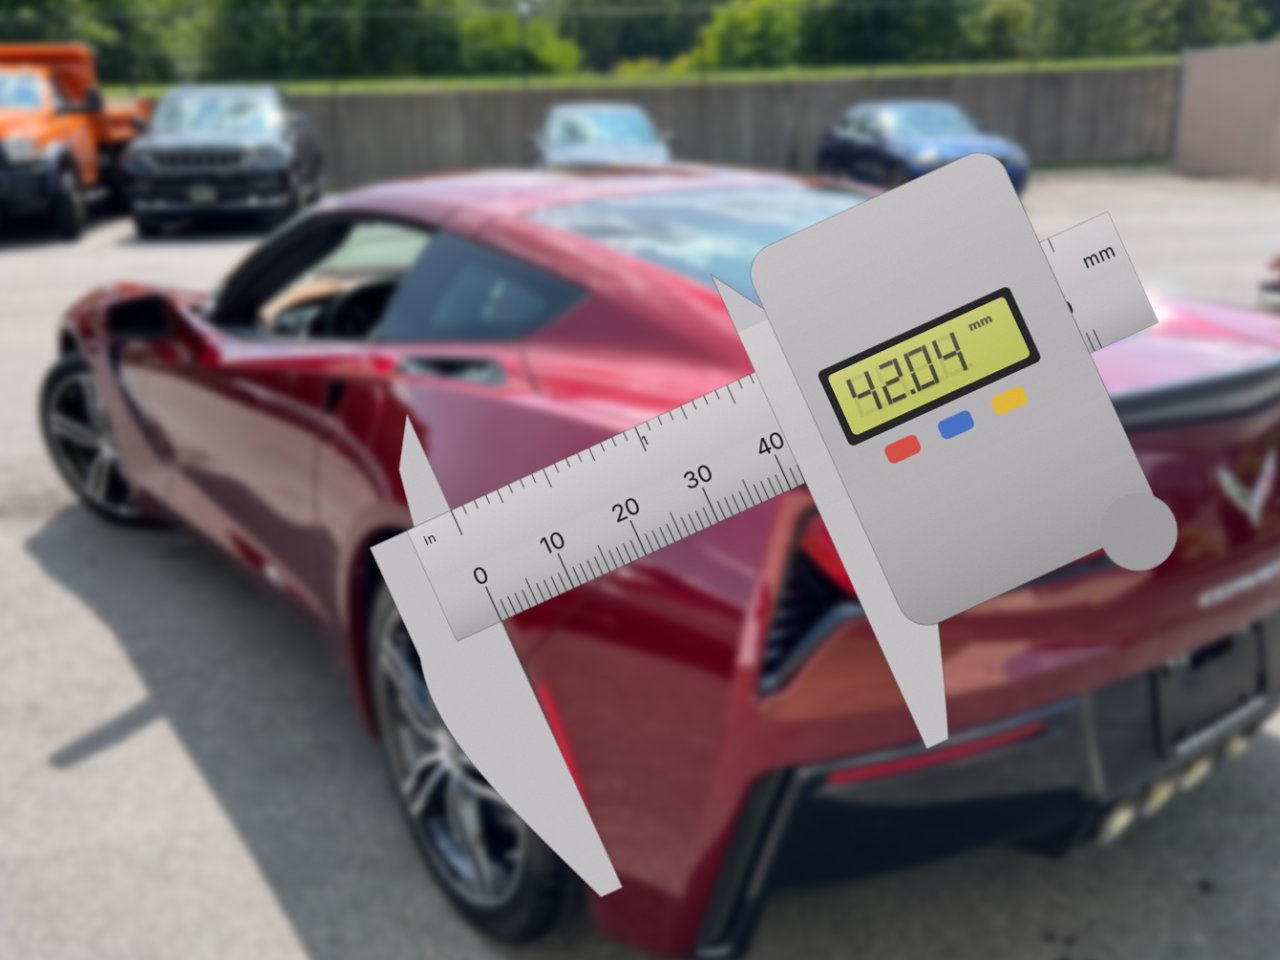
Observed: 42.04 mm
